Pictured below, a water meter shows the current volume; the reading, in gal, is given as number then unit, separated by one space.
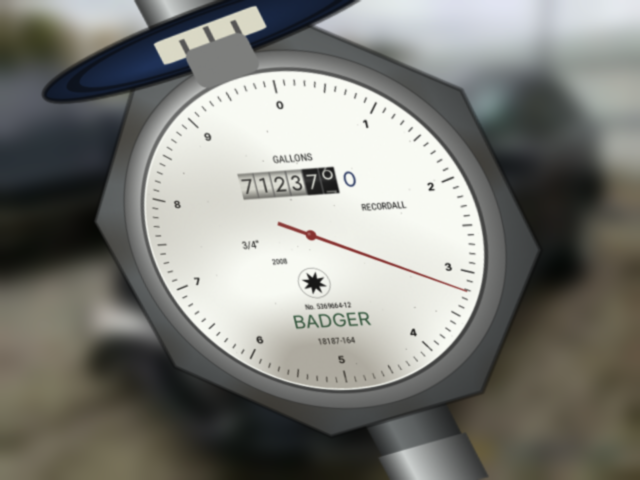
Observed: 7123763.2 gal
